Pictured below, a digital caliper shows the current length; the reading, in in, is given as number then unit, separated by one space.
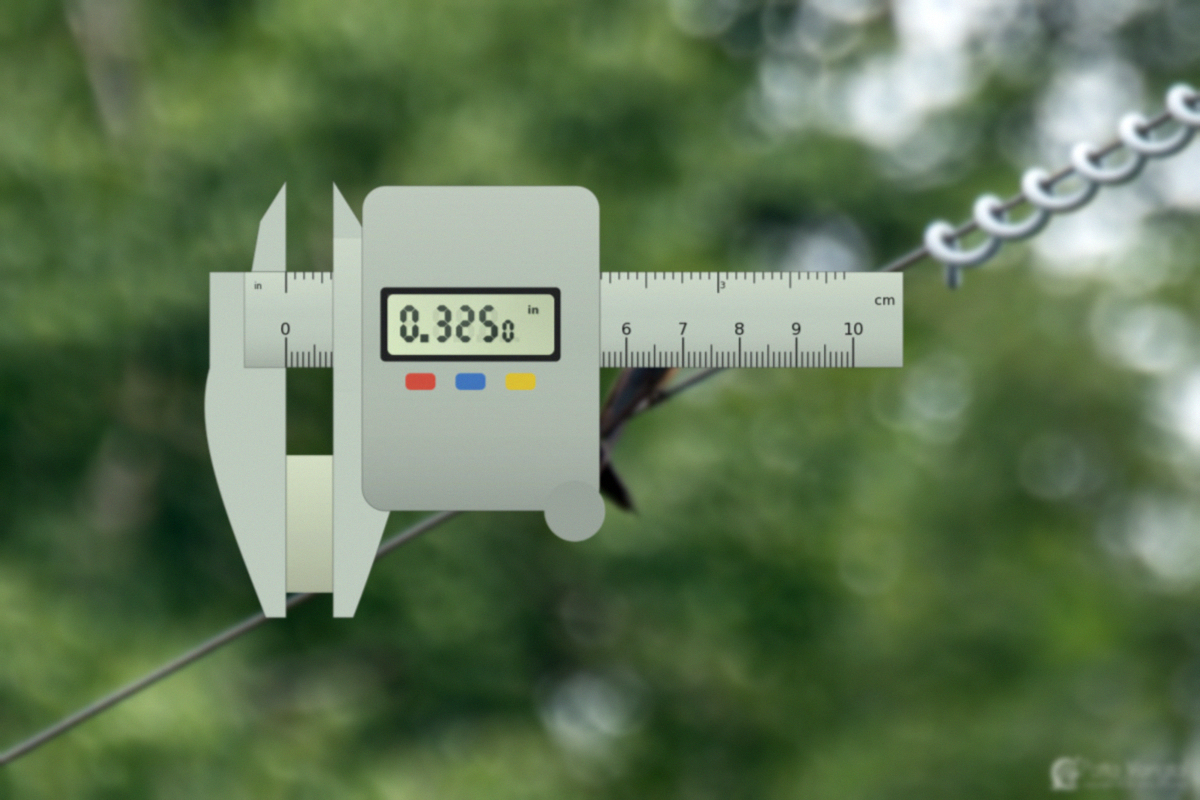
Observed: 0.3250 in
